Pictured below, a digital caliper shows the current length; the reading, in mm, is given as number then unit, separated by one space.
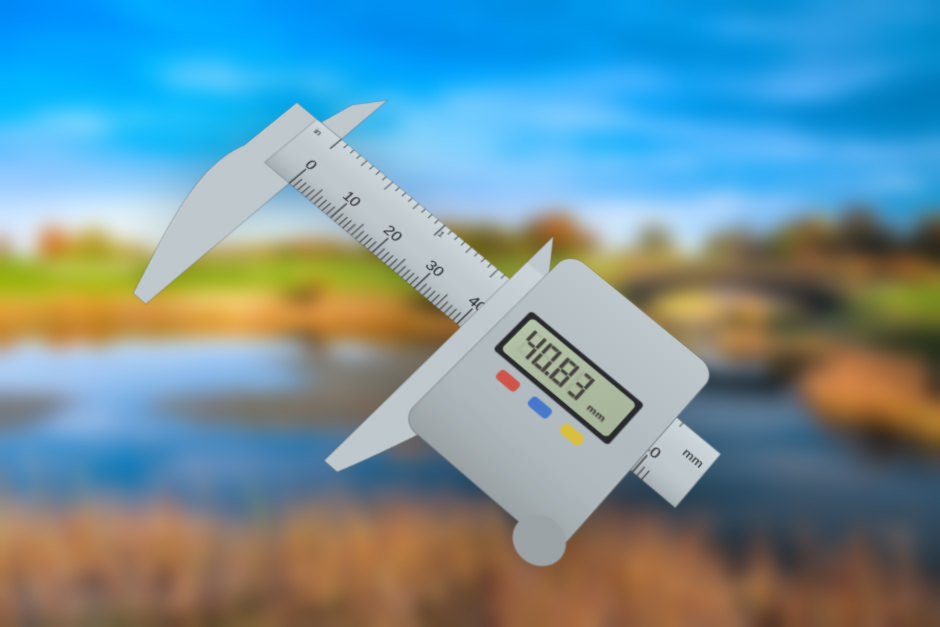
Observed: 40.83 mm
